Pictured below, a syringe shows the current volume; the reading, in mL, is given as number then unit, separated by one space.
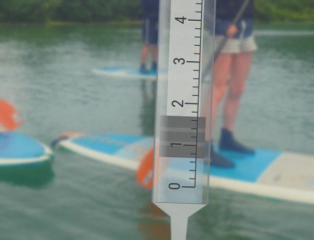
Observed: 0.7 mL
